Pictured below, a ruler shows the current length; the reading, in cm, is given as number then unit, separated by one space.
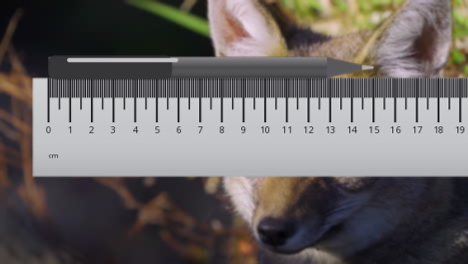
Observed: 15 cm
